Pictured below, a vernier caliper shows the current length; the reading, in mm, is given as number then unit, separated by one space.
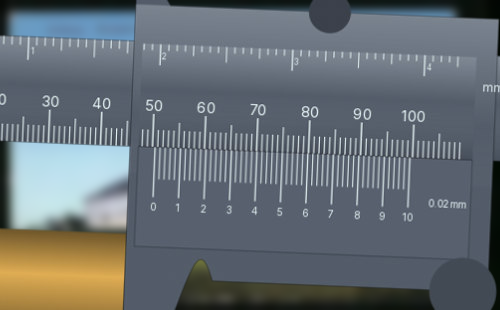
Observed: 50.5 mm
